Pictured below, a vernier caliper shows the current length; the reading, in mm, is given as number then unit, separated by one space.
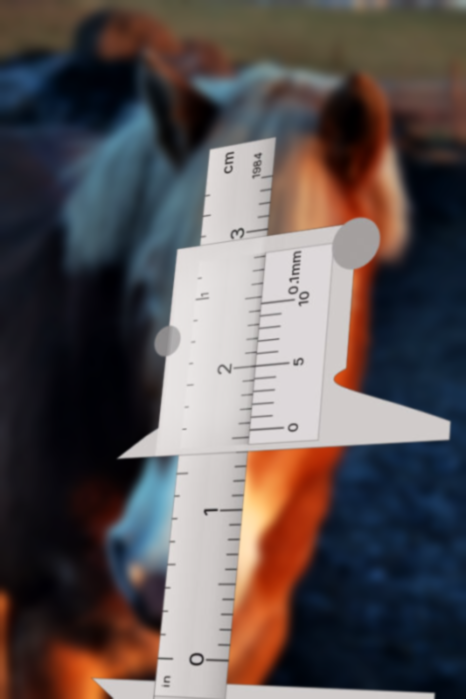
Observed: 15.5 mm
